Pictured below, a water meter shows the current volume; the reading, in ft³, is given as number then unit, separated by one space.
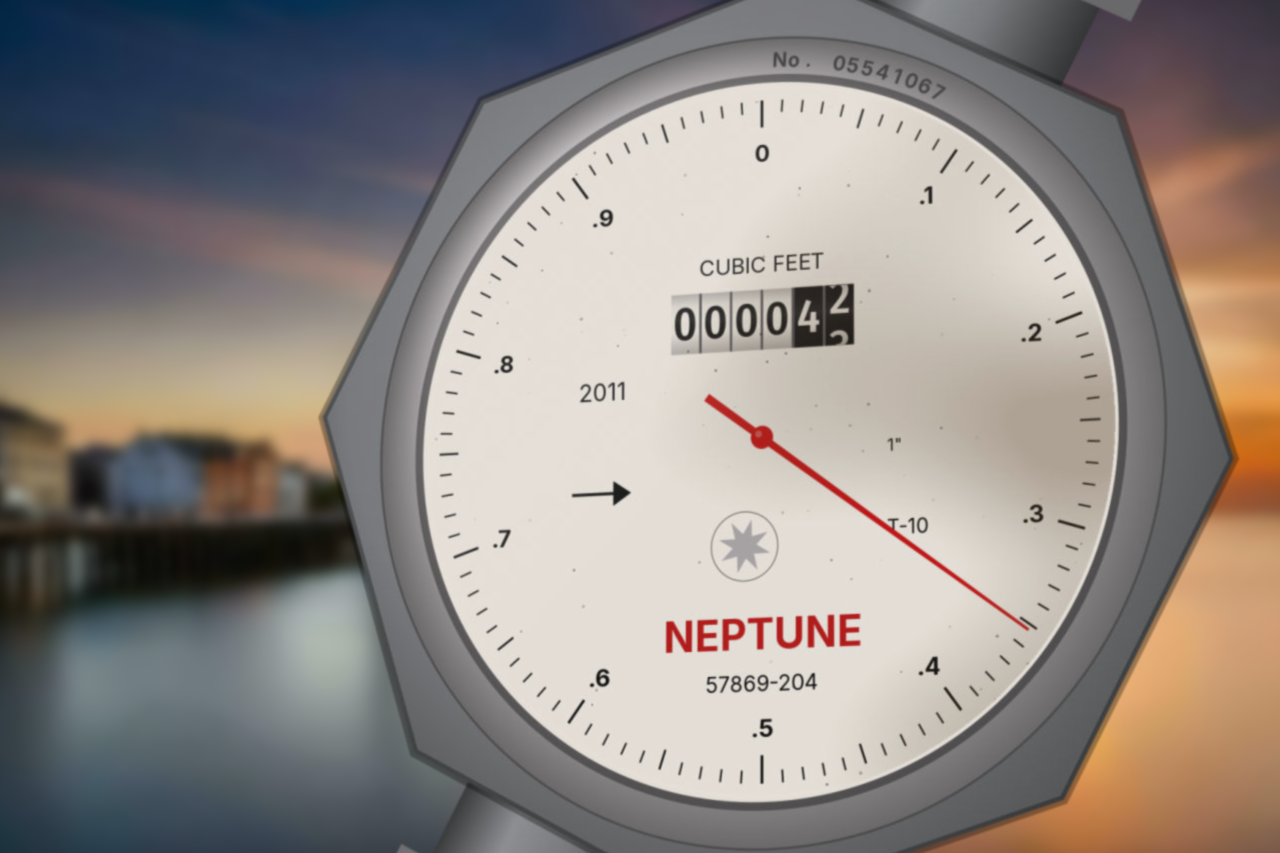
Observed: 42.35 ft³
